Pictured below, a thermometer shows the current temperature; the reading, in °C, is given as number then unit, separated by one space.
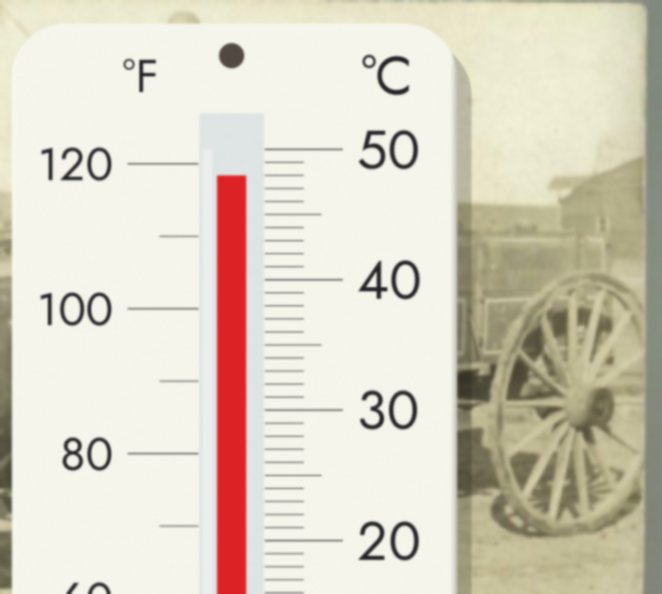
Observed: 48 °C
